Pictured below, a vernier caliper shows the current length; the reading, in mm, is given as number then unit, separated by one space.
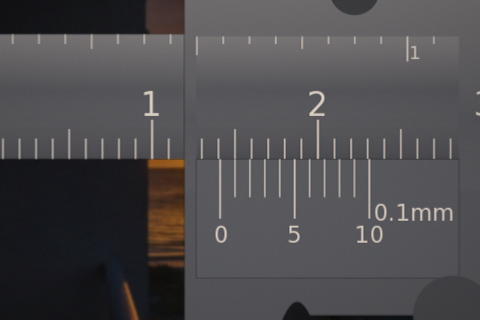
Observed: 14.1 mm
